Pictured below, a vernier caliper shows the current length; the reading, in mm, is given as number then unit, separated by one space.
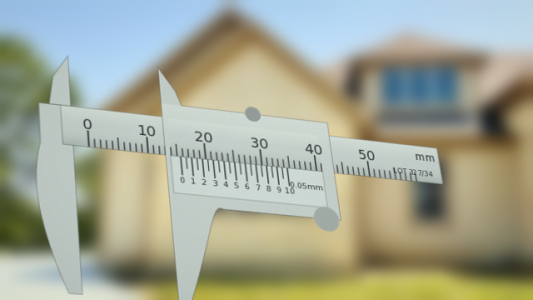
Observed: 15.6 mm
